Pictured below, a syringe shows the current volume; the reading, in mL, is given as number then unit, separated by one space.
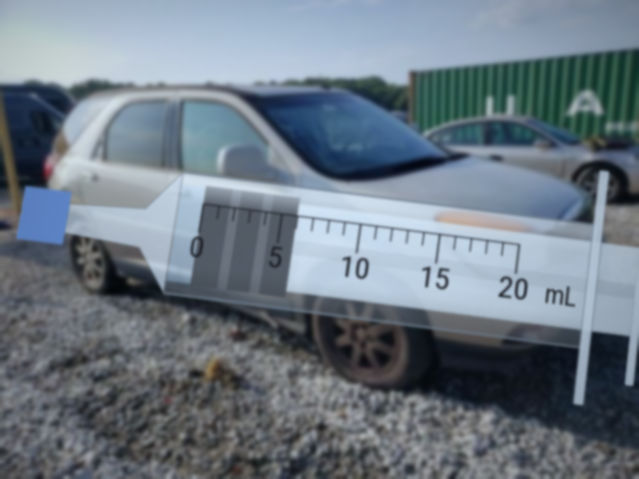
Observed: 0 mL
